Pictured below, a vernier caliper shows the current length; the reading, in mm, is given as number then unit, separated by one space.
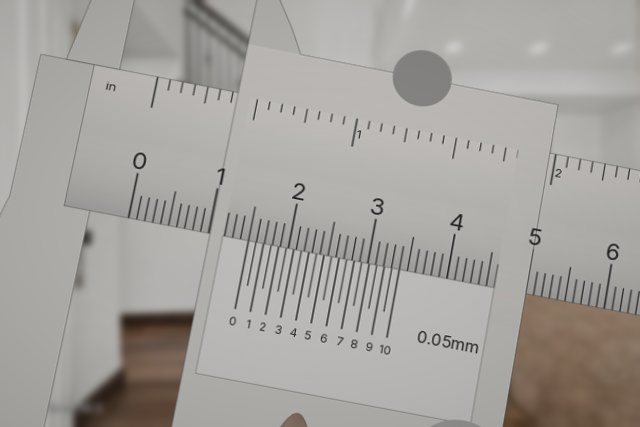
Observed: 15.0 mm
